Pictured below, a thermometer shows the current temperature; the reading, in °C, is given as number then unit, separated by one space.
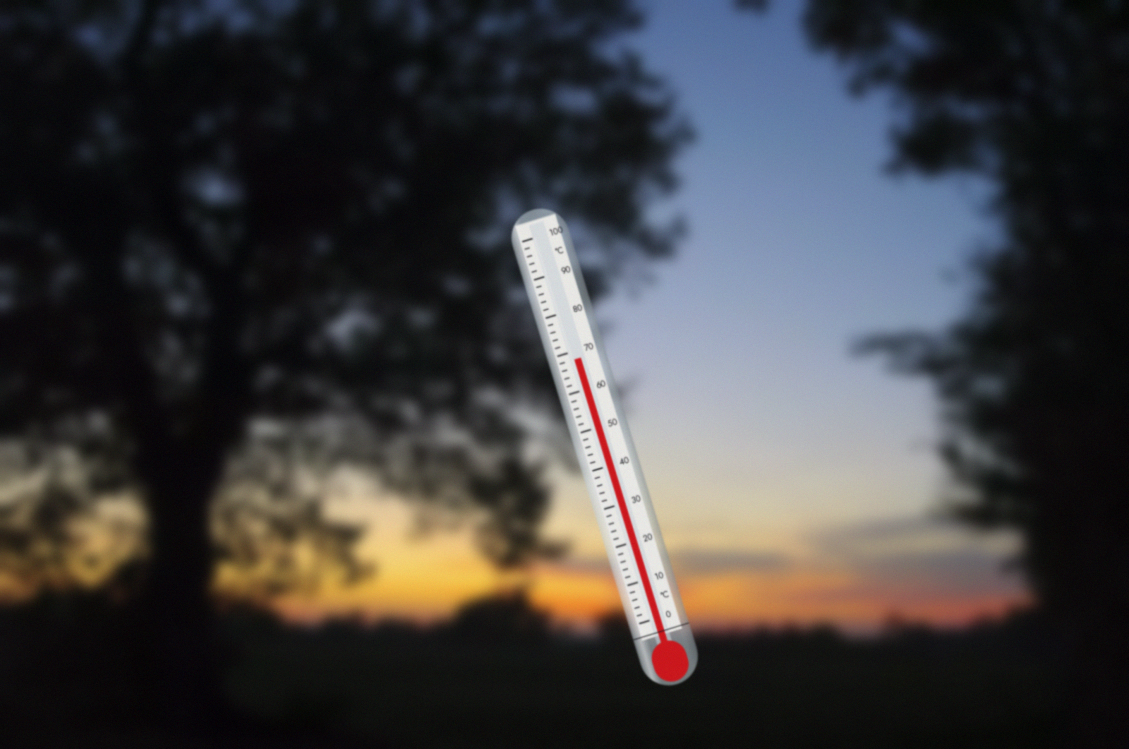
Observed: 68 °C
